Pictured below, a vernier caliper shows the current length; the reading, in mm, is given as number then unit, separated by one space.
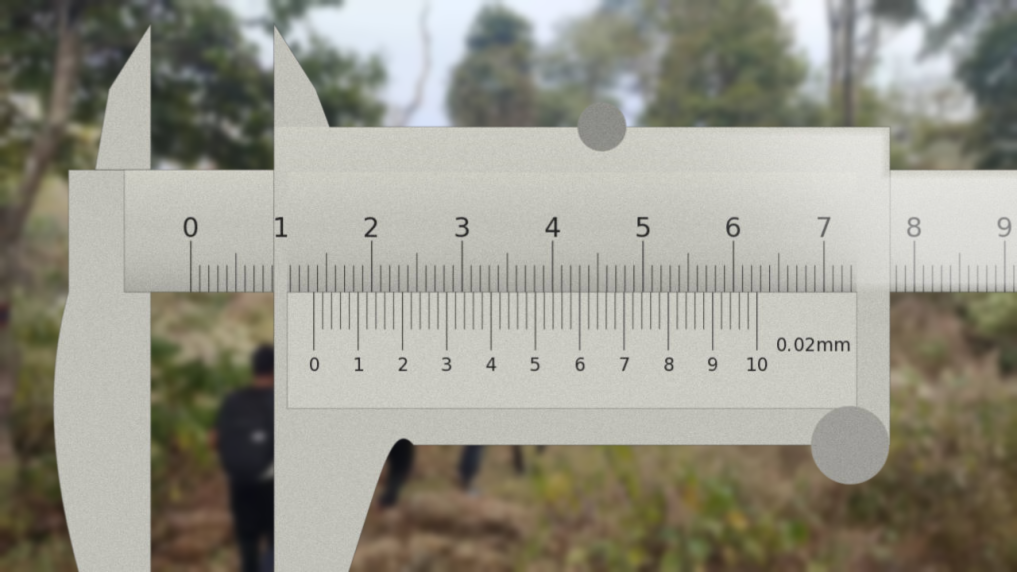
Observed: 13.6 mm
